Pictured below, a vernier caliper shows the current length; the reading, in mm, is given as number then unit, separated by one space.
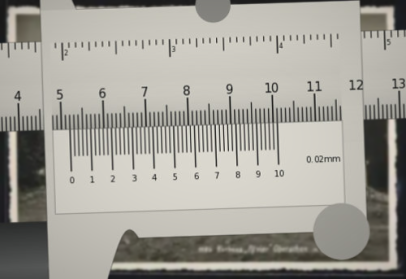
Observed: 52.0 mm
